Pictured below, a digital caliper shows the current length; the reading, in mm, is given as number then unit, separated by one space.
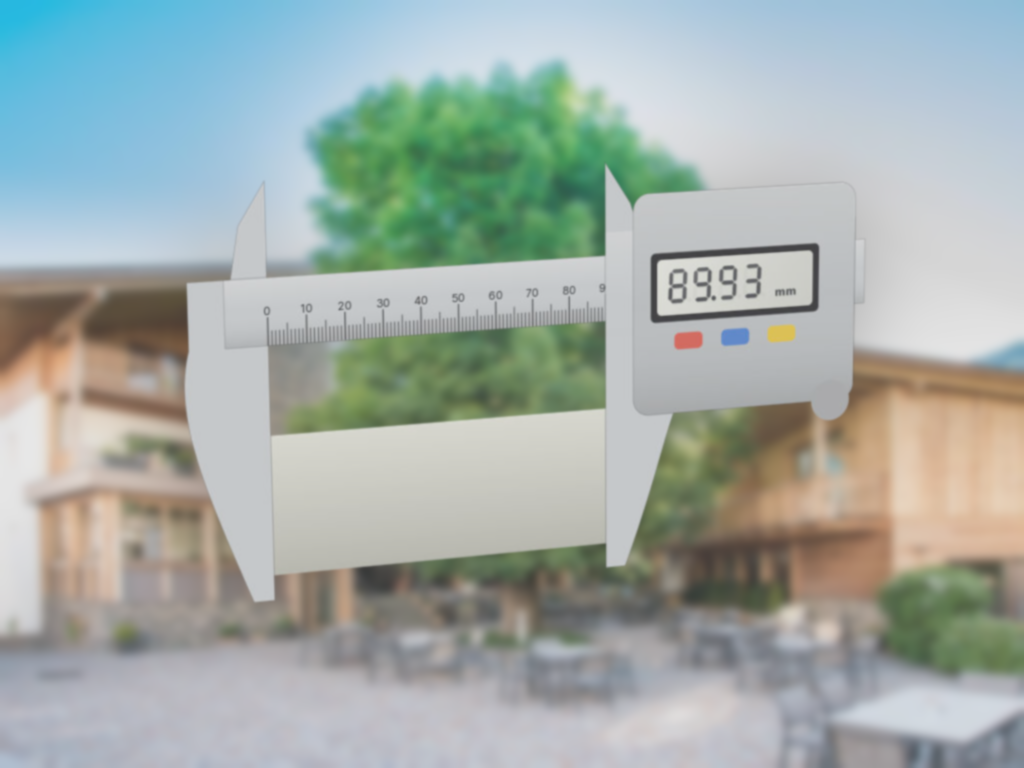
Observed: 89.93 mm
